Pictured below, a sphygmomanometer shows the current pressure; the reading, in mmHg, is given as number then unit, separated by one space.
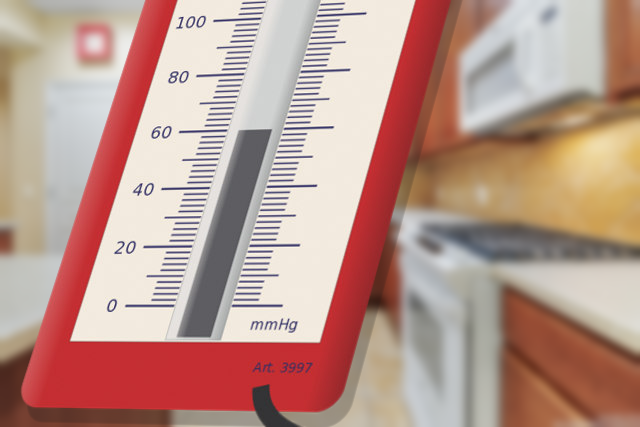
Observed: 60 mmHg
